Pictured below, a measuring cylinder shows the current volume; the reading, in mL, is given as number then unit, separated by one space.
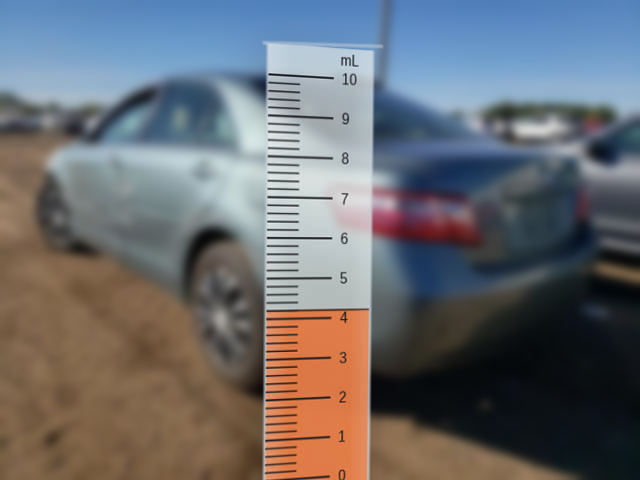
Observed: 4.2 mL
